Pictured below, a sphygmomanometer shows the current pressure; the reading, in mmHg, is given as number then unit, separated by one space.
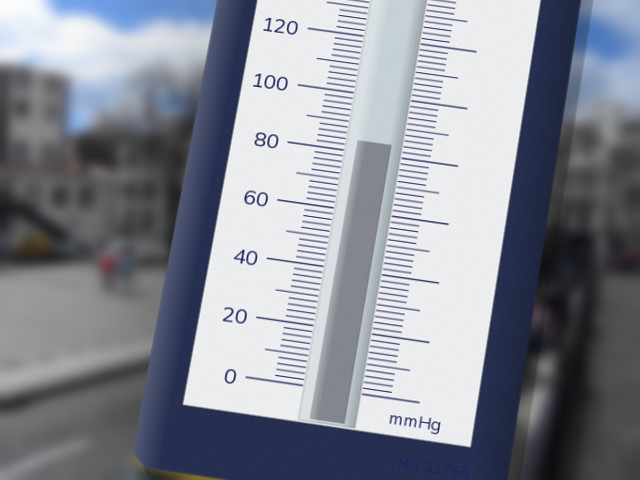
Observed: 84 mmHg
